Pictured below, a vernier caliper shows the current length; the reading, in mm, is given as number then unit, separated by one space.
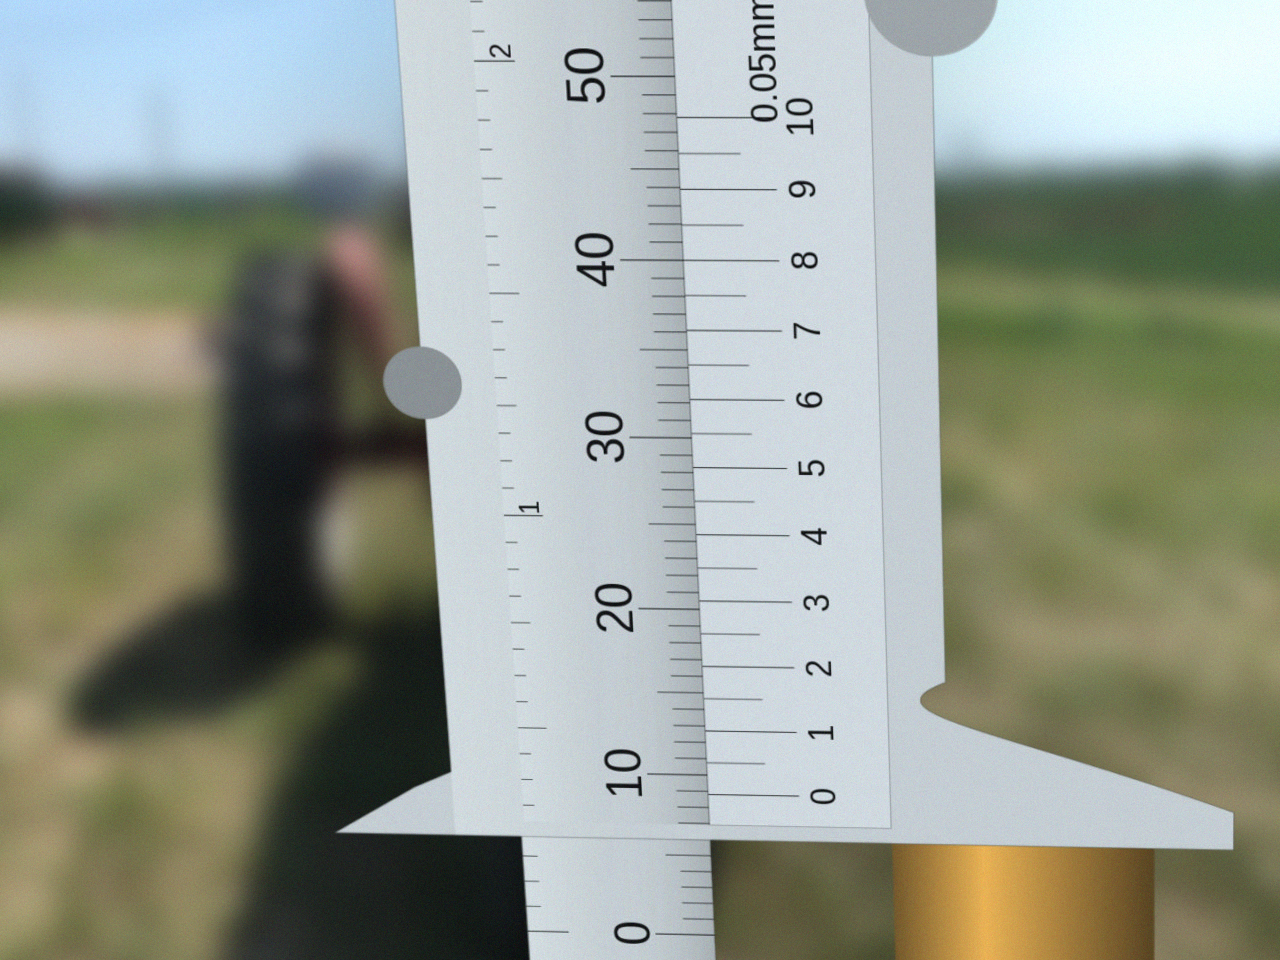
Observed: 8.8 mm
